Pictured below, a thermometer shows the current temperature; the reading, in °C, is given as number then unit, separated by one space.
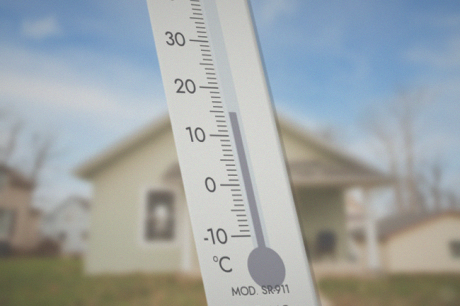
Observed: 15 °C
